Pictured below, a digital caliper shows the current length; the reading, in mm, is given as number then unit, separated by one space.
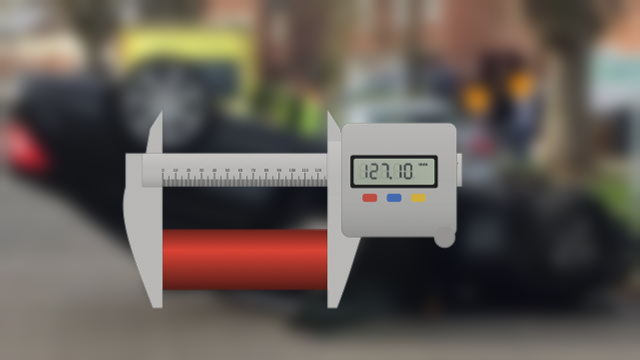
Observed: 127.10 mm
